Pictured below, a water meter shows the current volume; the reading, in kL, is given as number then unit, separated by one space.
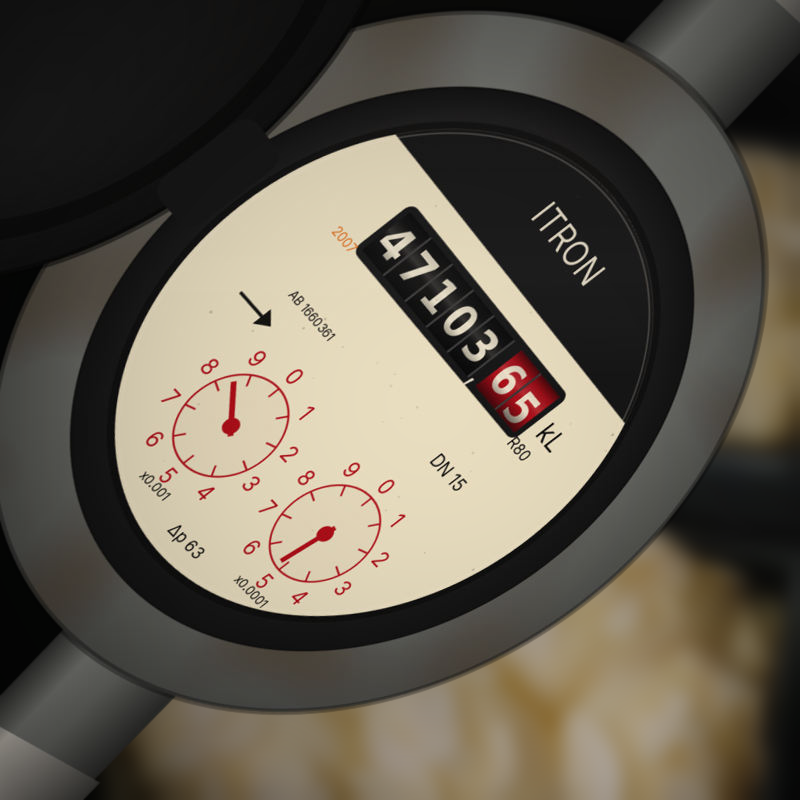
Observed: 47103.6485 kL
